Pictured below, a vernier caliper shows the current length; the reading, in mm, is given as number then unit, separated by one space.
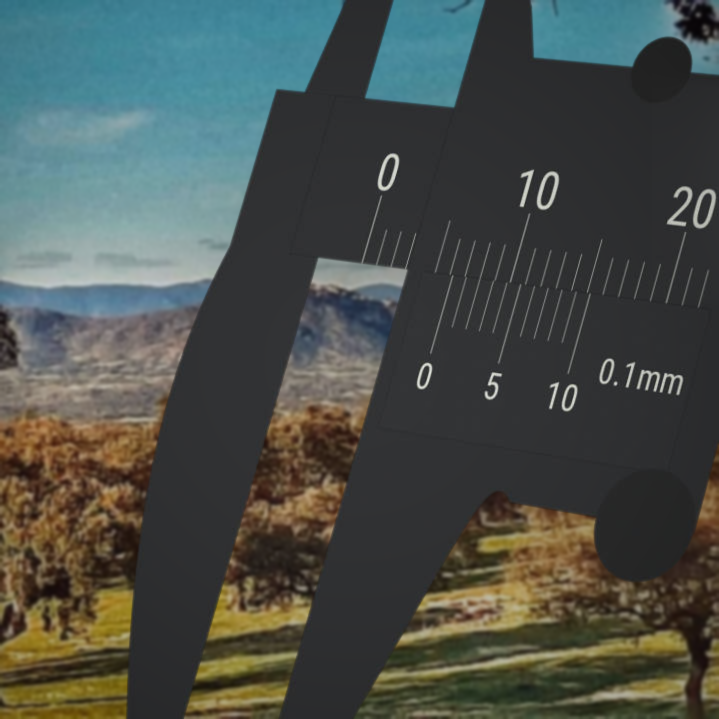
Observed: 6.2 mm
